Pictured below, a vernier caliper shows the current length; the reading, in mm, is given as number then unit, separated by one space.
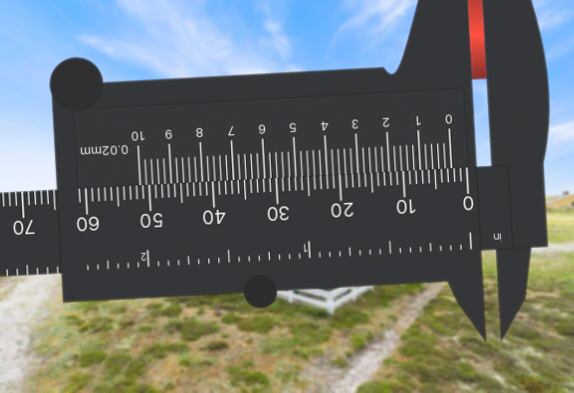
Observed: 2.4 mm
